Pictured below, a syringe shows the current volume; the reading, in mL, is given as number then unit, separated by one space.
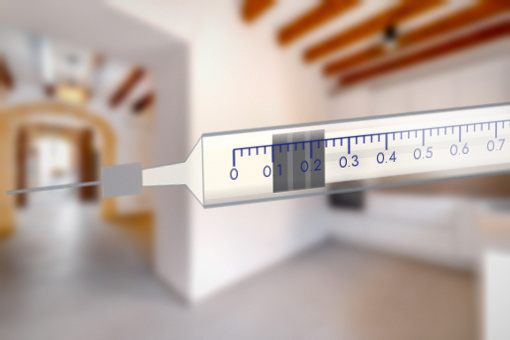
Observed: 0.1 mL
